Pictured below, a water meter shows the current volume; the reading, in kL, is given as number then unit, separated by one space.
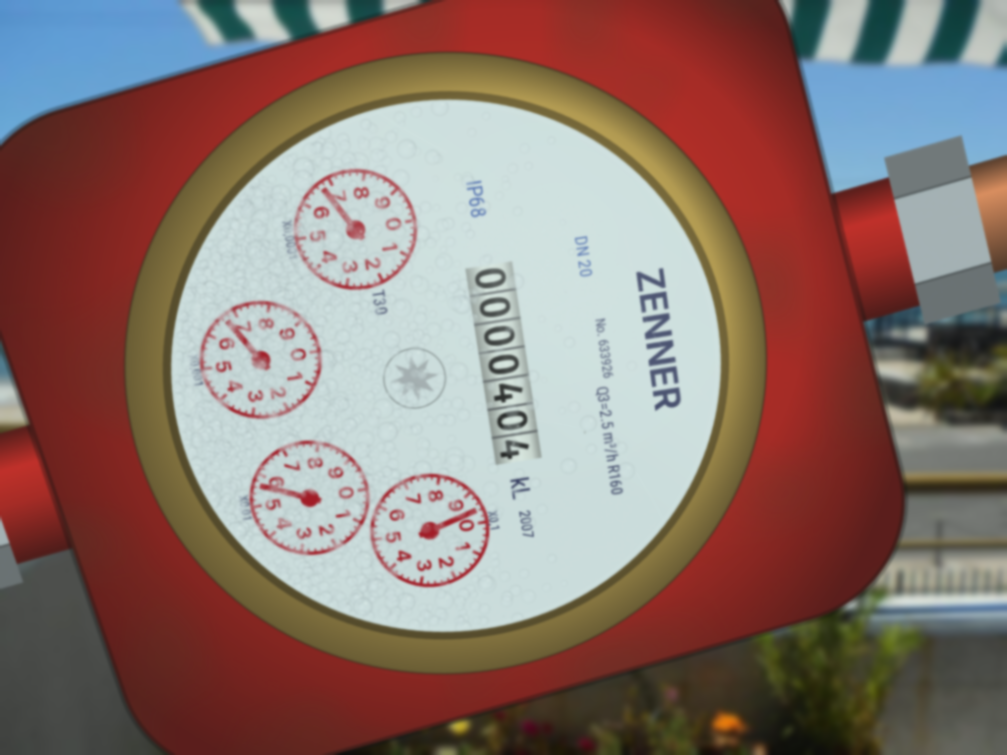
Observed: 403.9566 kL
